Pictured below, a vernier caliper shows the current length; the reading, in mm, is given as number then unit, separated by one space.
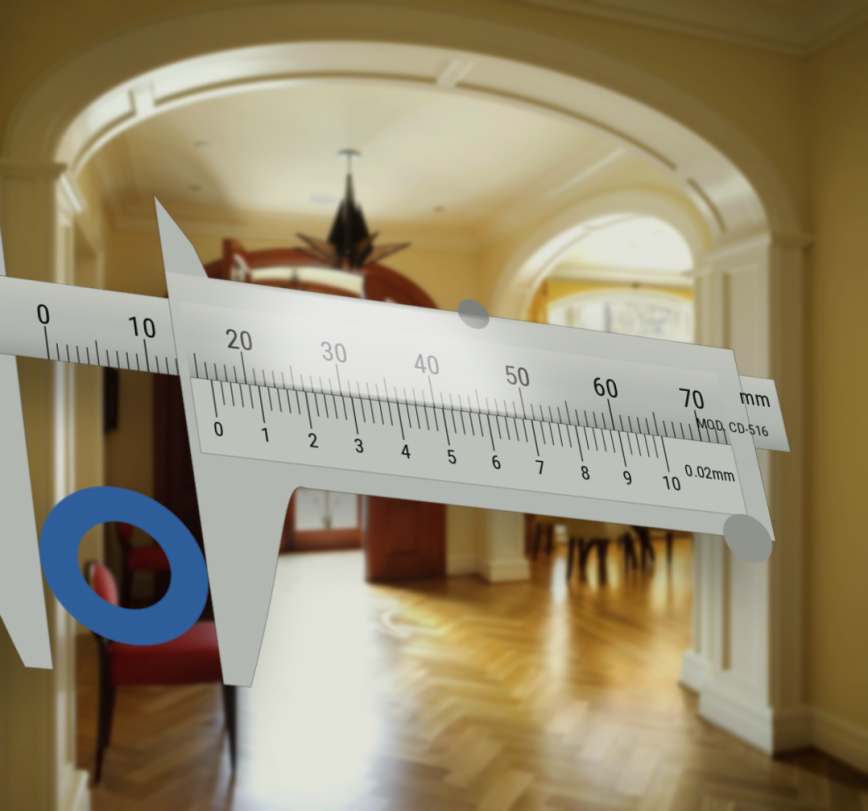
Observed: 16.4 mm
